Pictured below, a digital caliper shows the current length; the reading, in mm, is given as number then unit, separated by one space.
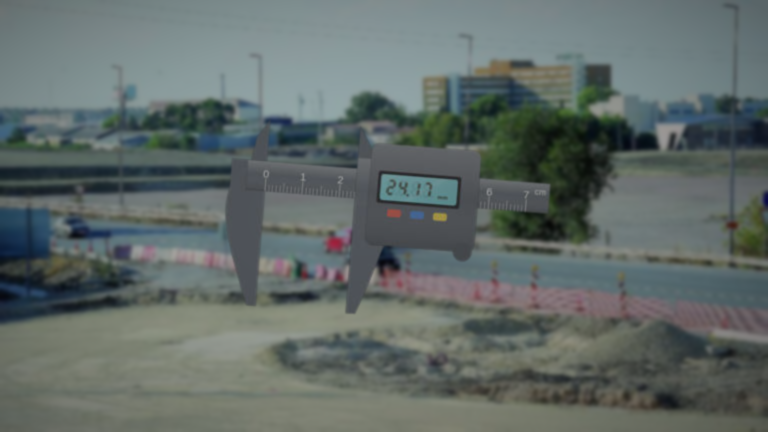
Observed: 24.17 mm
